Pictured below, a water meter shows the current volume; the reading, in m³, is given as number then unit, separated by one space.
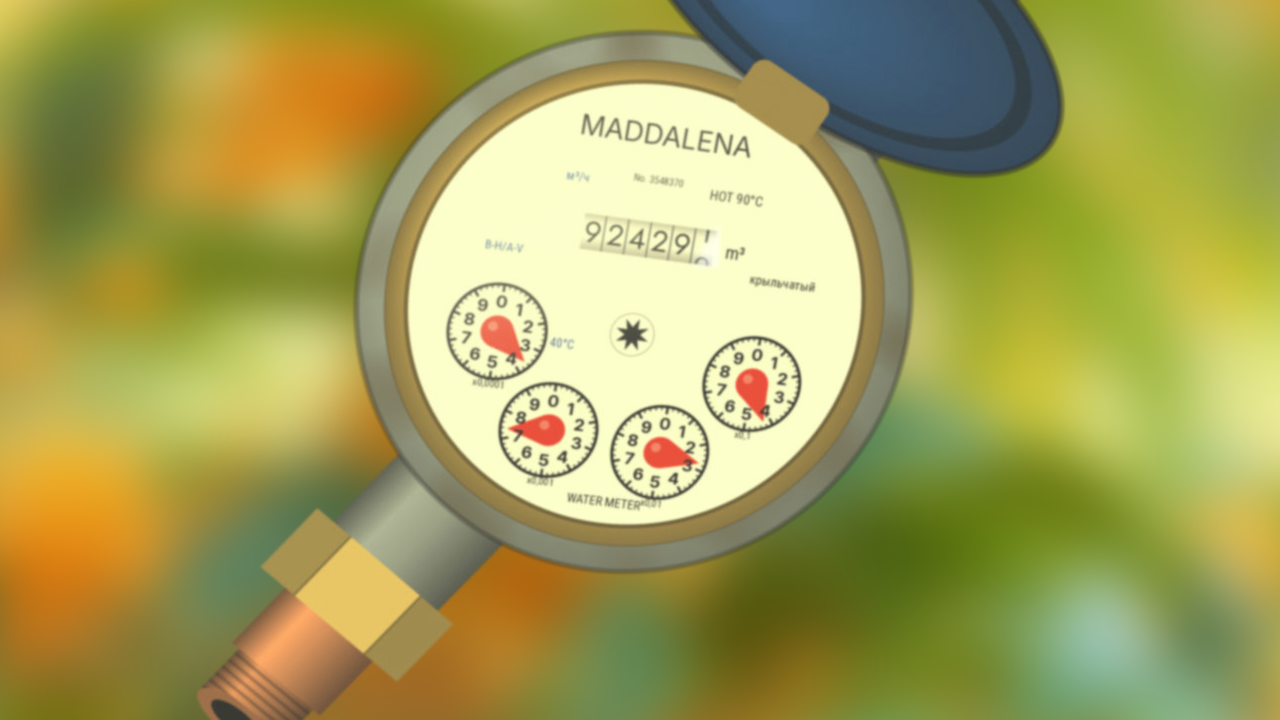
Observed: 924291.4273 m³
